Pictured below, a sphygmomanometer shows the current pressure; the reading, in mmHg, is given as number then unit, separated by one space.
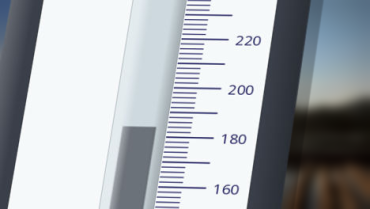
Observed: 184 mmHg
